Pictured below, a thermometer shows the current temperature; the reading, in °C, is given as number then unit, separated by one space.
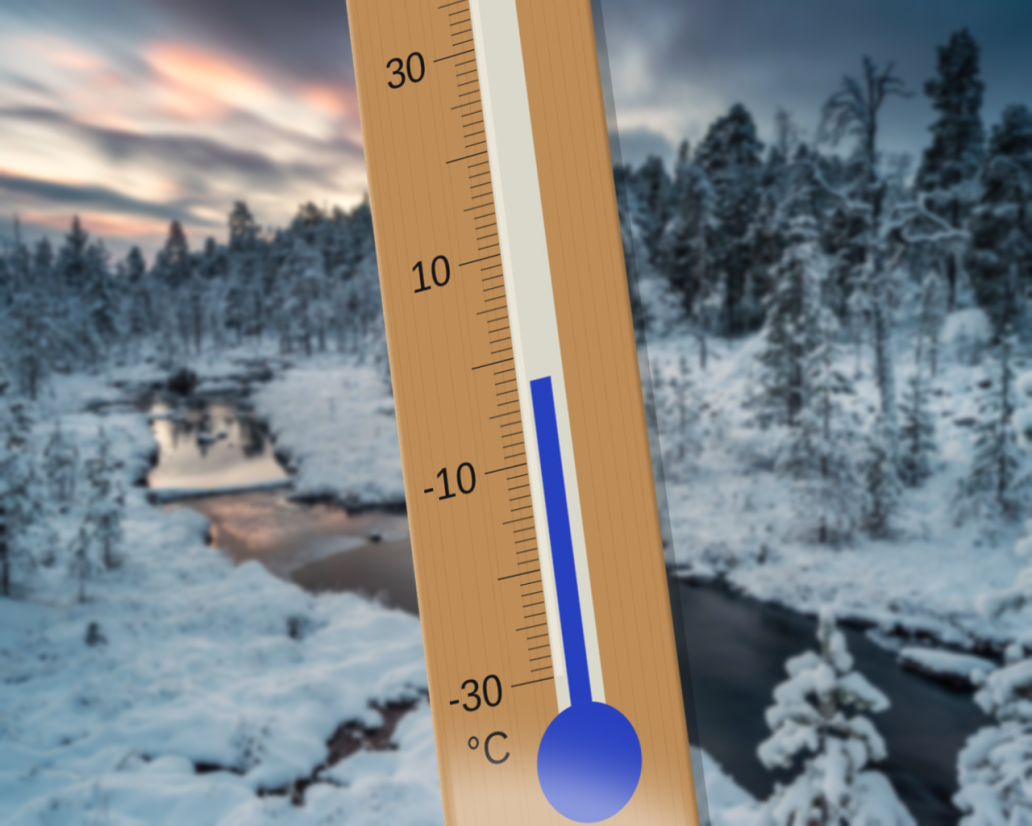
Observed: -2.5 °C
